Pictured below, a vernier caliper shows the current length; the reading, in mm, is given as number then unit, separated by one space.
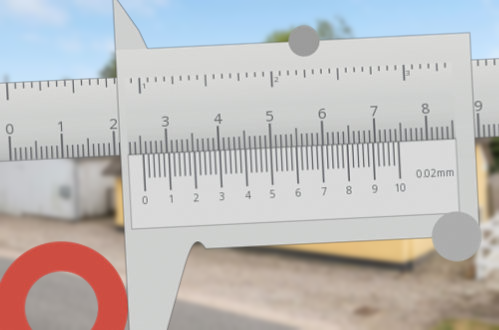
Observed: 25.5 mm
